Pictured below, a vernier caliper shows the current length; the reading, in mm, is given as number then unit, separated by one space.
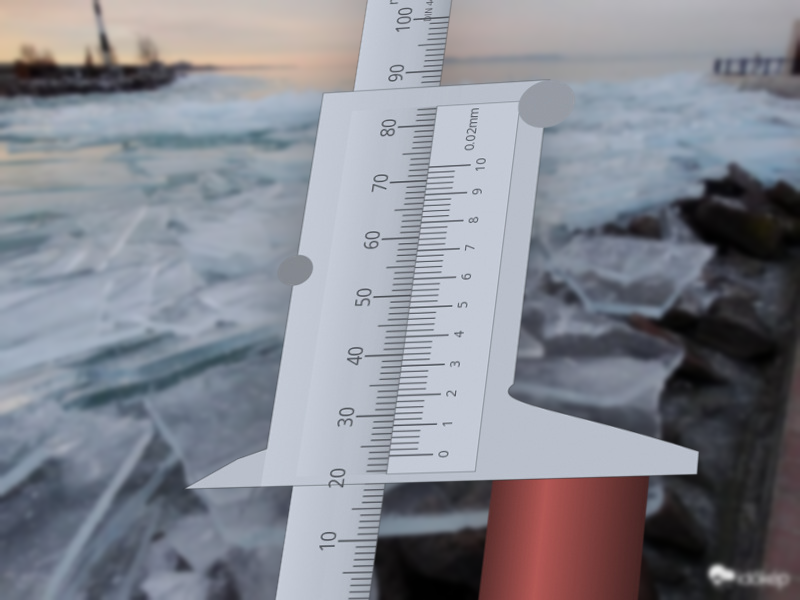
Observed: 23.4 mm
